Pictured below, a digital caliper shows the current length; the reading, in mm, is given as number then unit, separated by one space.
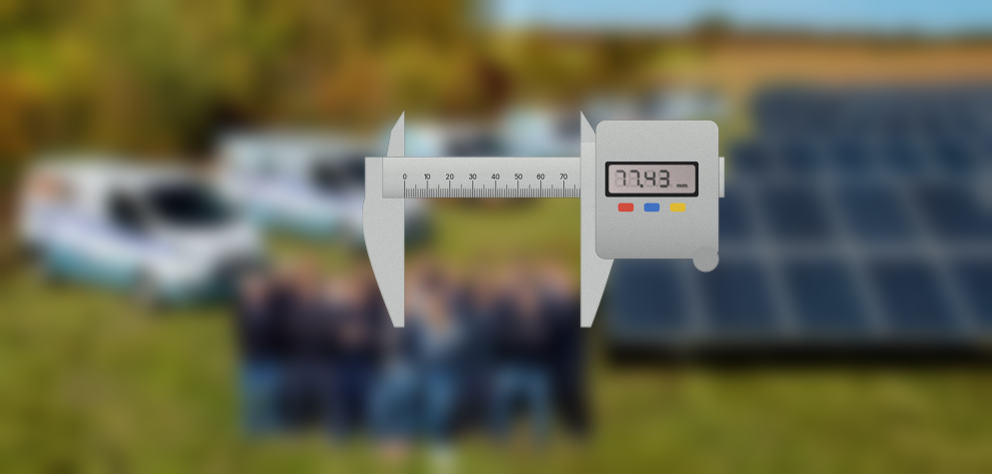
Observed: 77.43 mm
